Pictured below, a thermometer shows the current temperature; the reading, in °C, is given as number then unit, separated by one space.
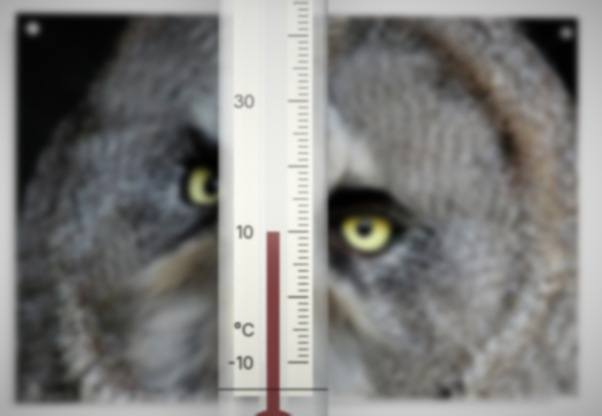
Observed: 10 °C
